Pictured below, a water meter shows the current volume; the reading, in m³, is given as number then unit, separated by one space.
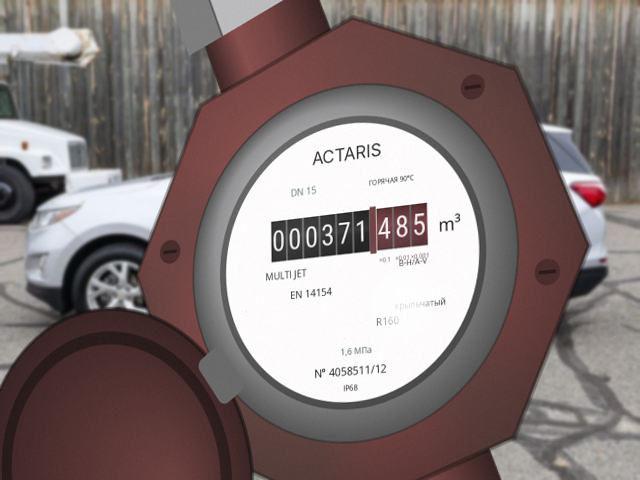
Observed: 371.485 m³
